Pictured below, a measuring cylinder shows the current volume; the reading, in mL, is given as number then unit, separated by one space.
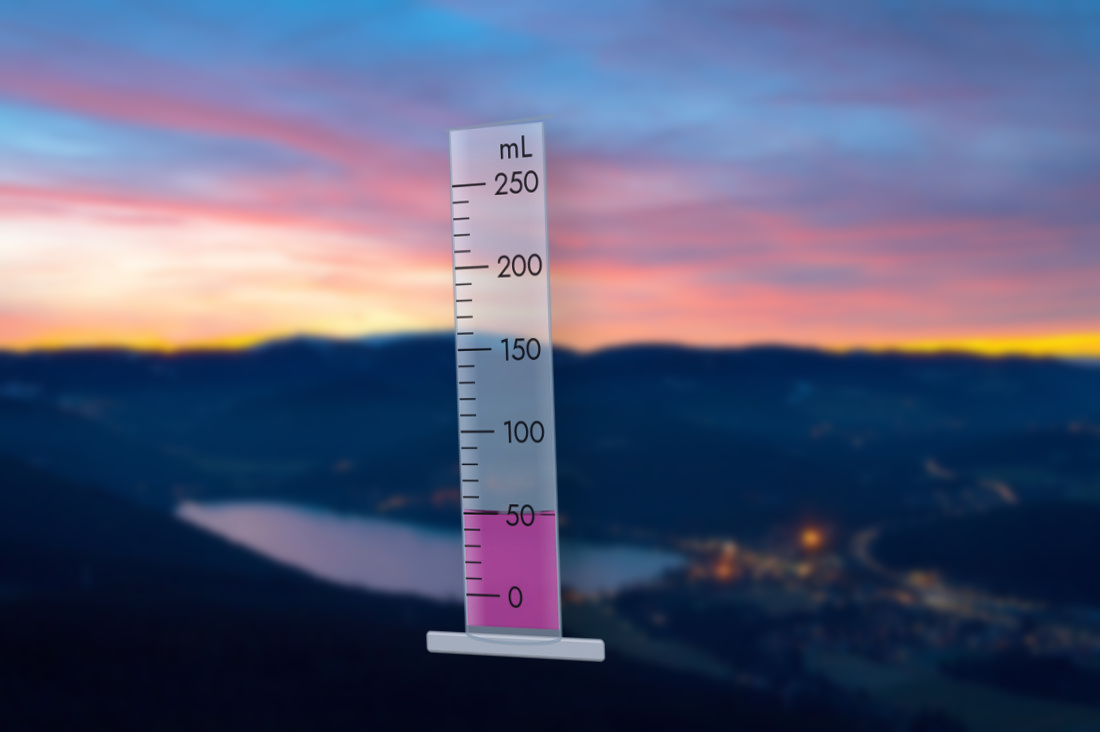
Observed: 50 mL
